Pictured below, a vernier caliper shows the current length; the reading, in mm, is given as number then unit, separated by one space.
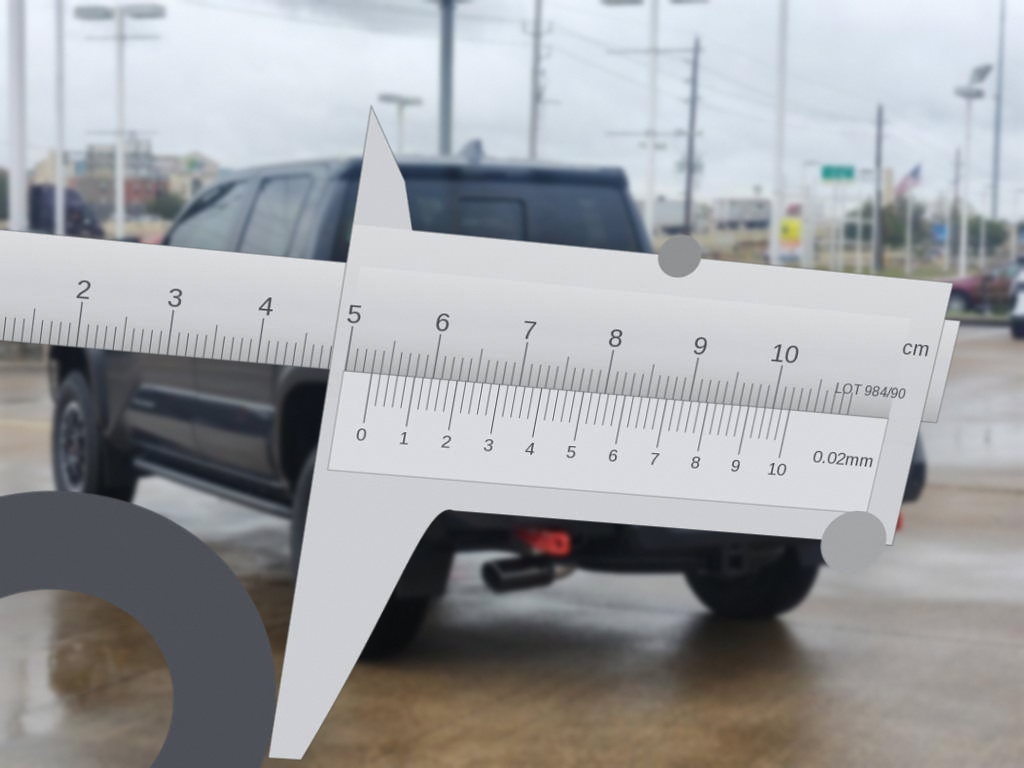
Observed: 53.0 mm
